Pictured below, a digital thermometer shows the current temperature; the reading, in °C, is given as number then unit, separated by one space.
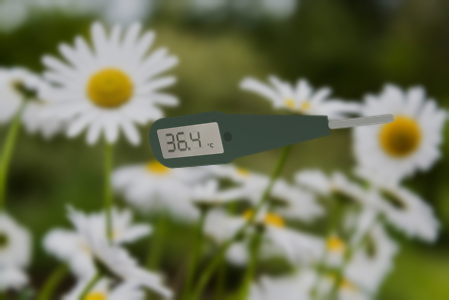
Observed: 36.4 °C
